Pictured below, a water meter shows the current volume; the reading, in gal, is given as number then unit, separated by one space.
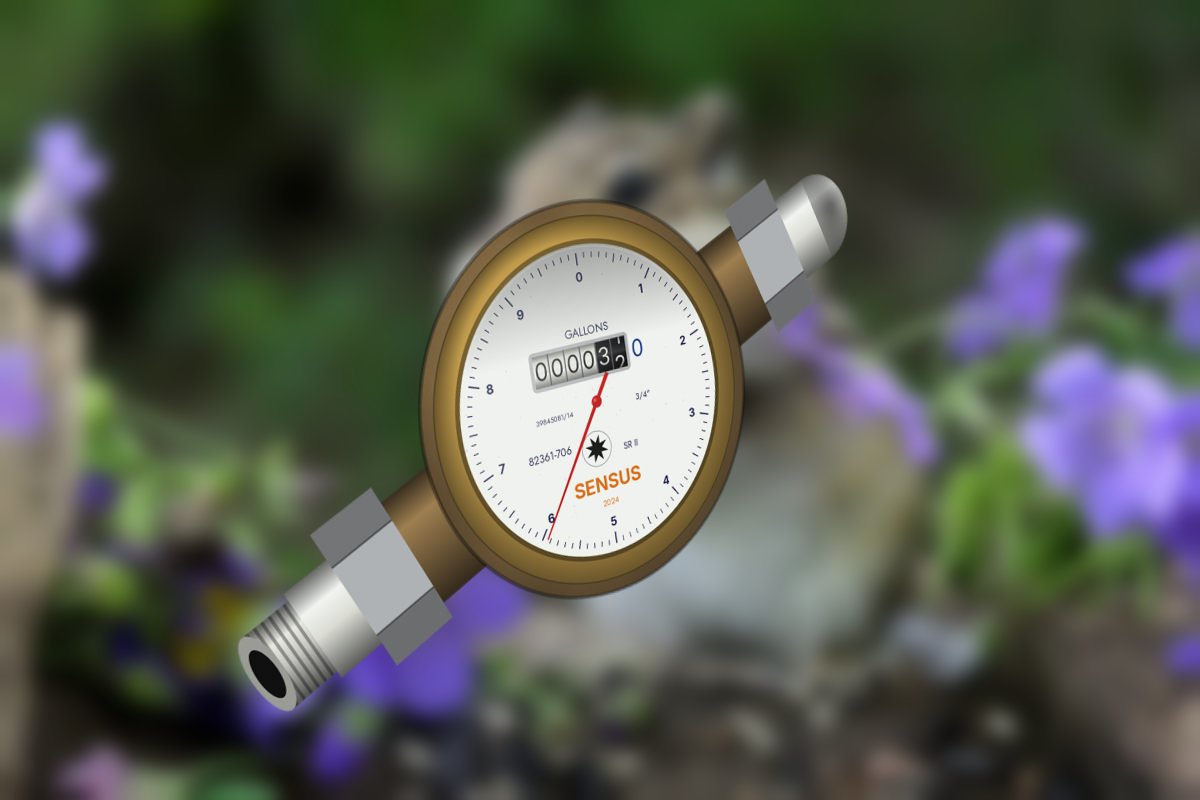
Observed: 315.9 gal
